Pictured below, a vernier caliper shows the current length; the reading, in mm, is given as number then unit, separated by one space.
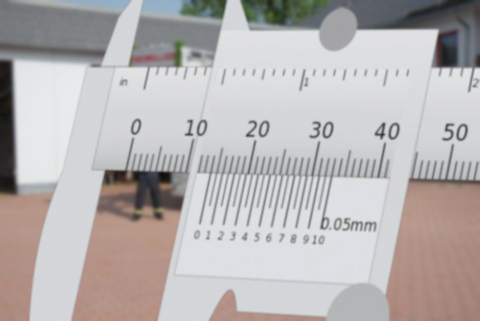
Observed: 14.0 mm
